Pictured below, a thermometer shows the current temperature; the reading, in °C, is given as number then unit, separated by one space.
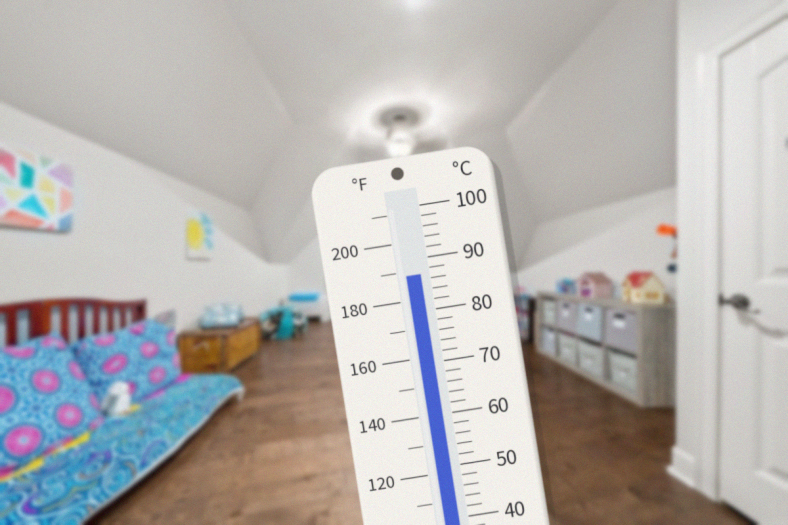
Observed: 87 °C
